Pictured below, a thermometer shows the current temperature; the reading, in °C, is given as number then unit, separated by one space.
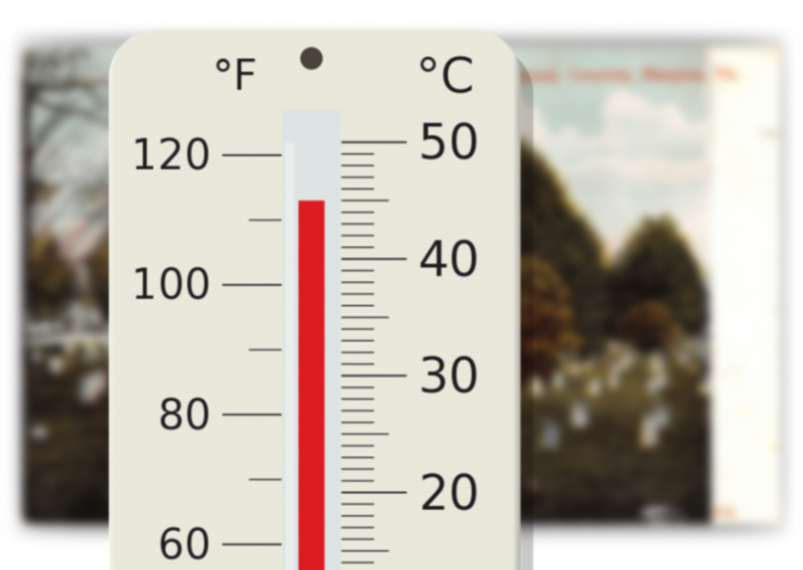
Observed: 45 °C
